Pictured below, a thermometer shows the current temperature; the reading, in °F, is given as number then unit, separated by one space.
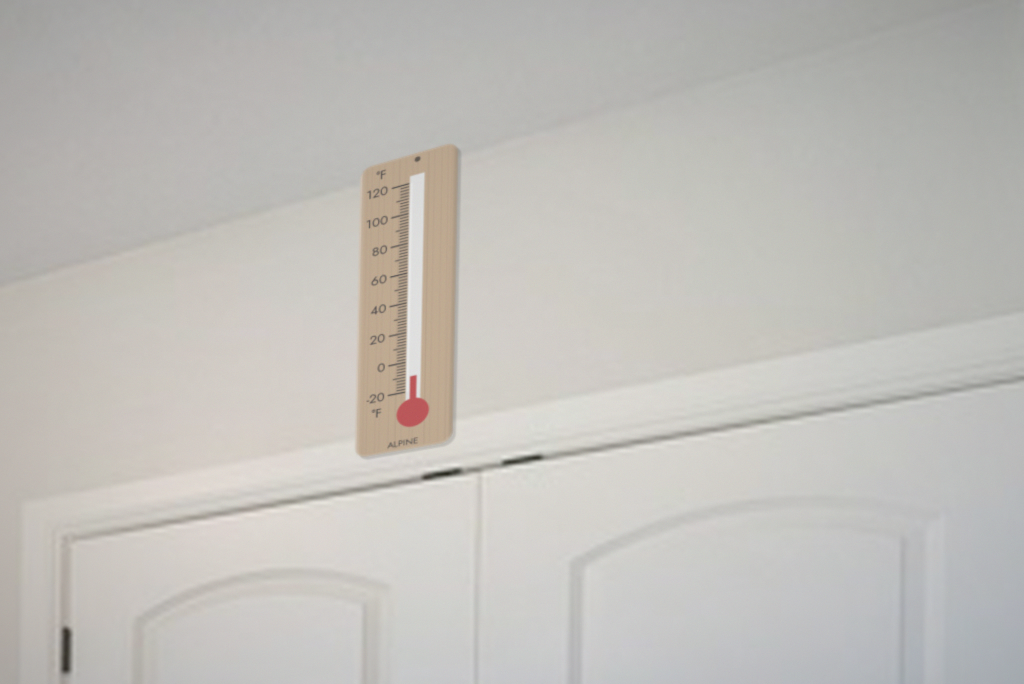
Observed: -10 °F
